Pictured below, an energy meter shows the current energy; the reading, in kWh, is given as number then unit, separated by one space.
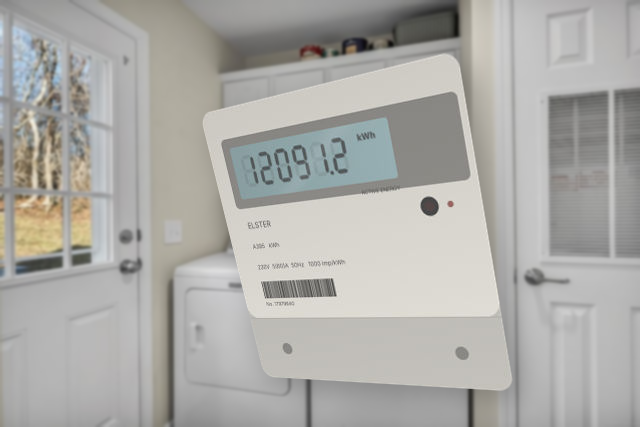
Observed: 12091.2 kWh
